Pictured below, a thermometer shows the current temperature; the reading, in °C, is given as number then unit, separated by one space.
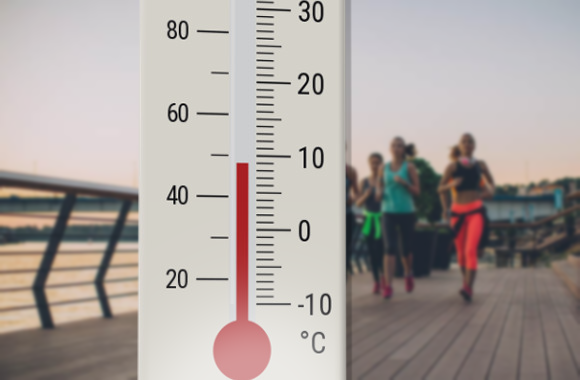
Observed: 9 °C
